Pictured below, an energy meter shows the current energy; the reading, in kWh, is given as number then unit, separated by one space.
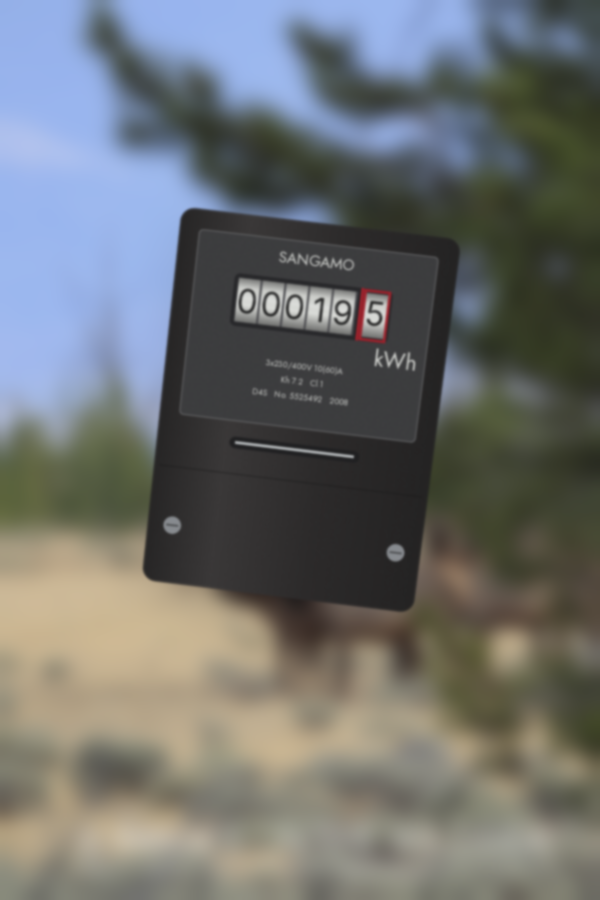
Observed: 19.5 kWh
